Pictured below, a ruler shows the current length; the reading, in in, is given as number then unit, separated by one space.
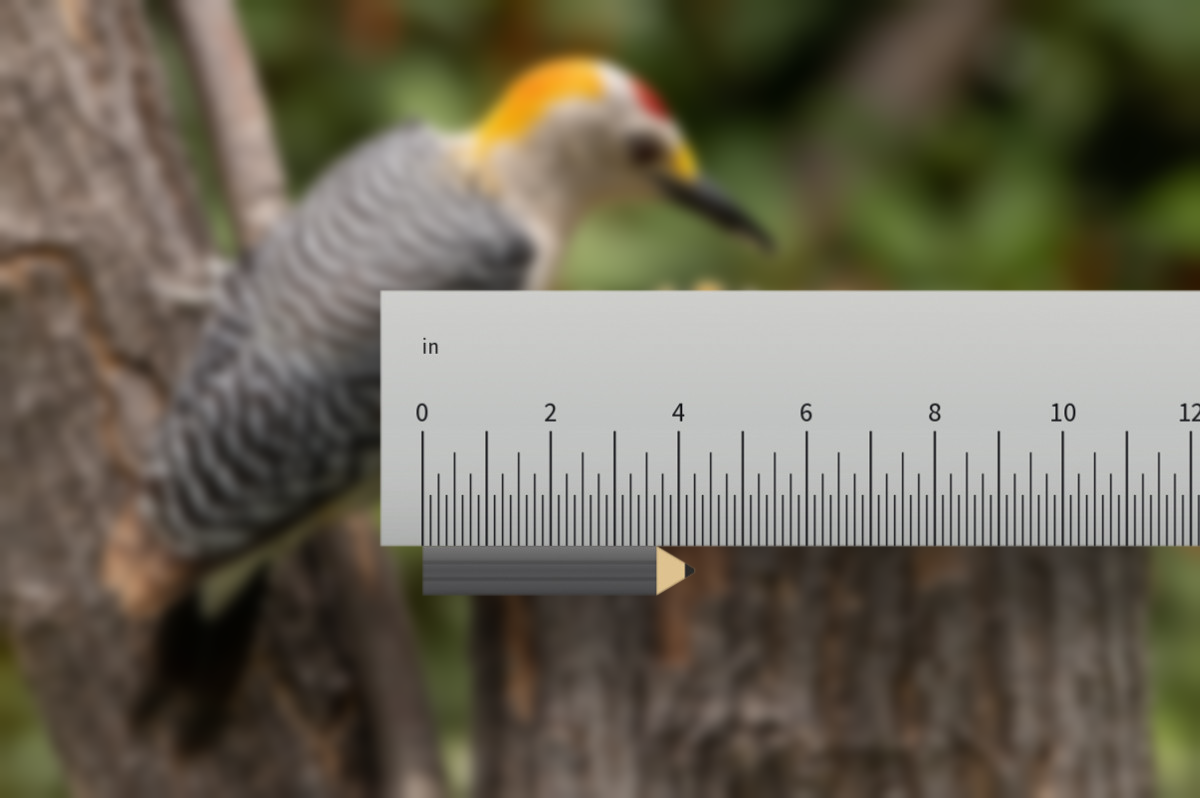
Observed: 4.25 in
